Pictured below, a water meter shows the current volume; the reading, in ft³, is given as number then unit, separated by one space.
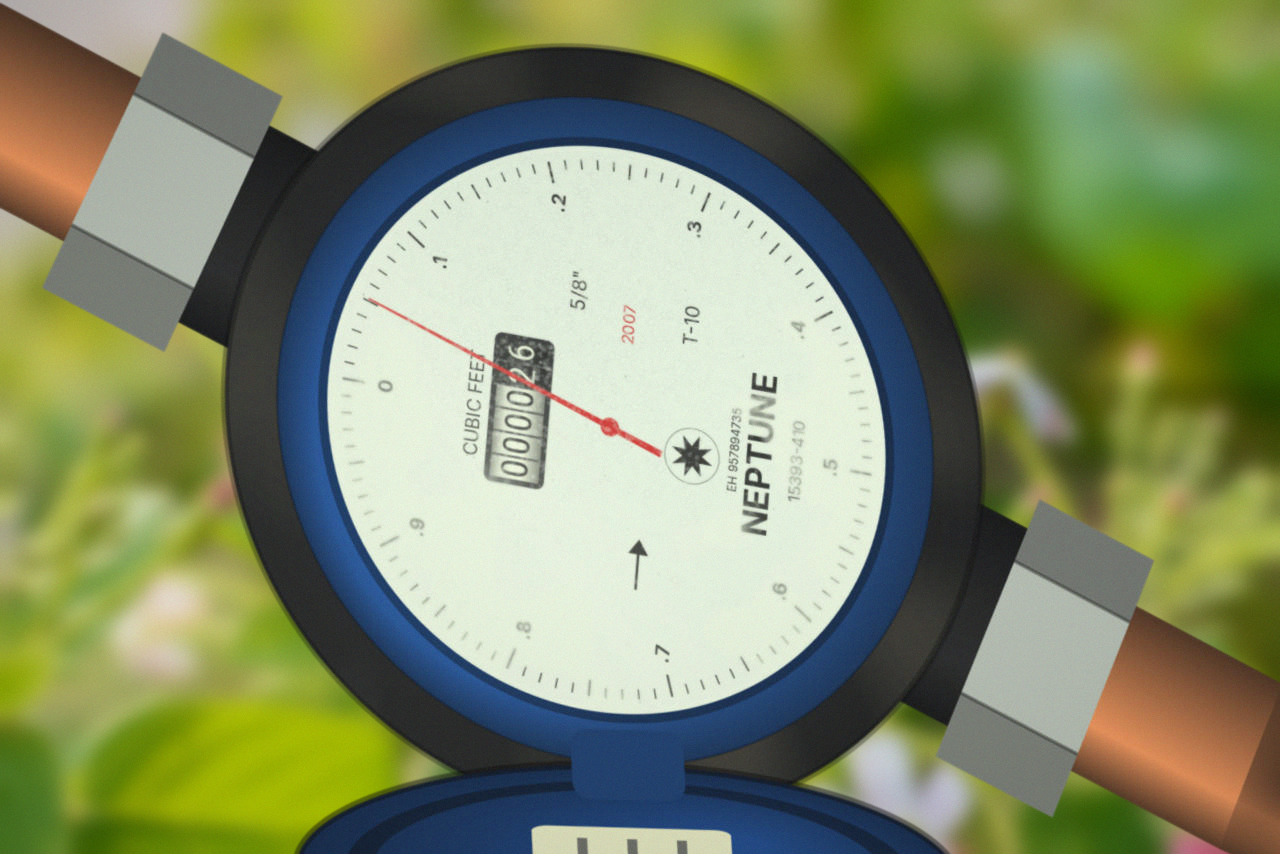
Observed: 26.05 ft³
